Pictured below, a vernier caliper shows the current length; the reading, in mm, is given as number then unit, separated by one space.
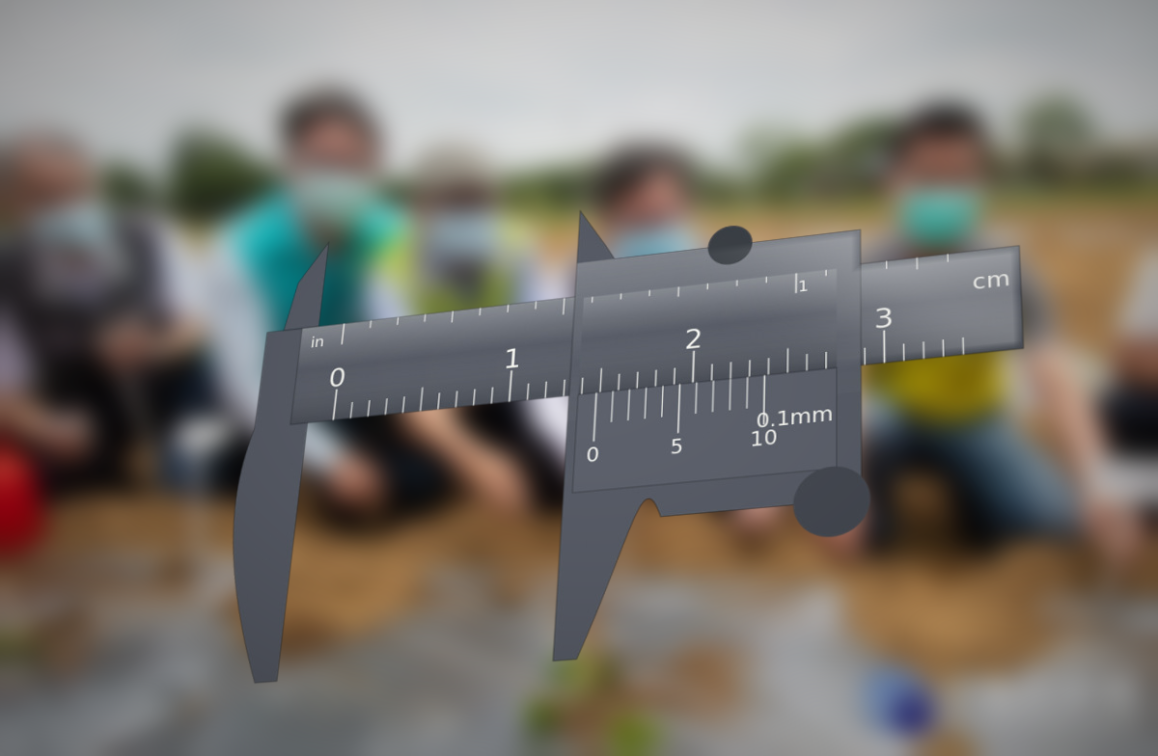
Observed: 14.8 mm
